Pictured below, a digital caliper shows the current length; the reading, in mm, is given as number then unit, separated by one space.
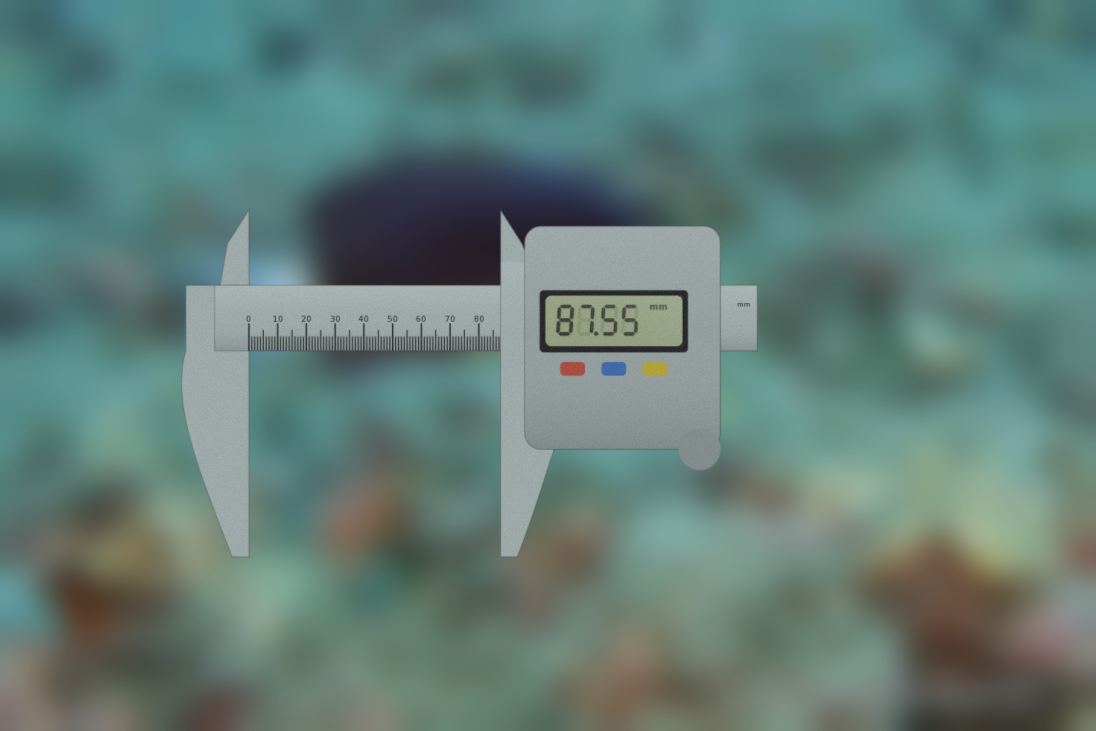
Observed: 87.55 mm
